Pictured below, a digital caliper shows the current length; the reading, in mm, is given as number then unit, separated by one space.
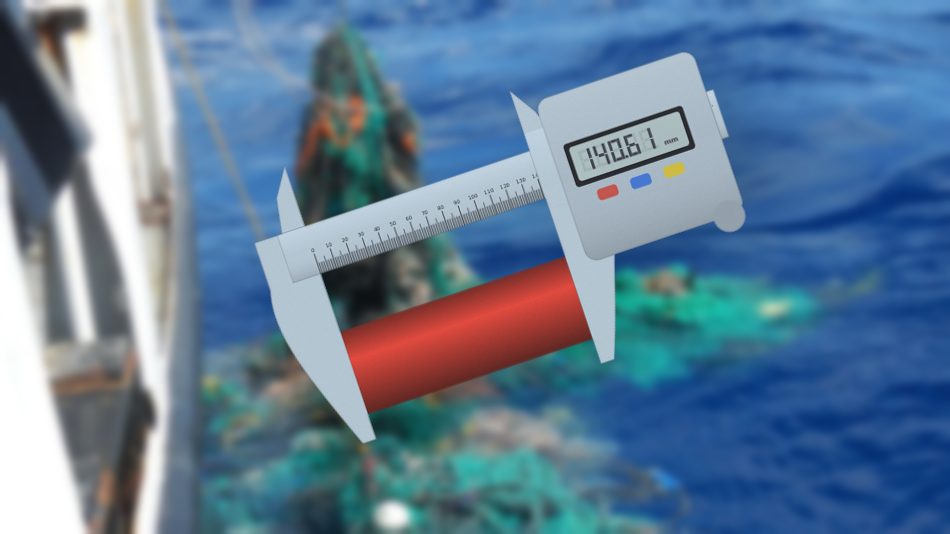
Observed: 140.61 mm
